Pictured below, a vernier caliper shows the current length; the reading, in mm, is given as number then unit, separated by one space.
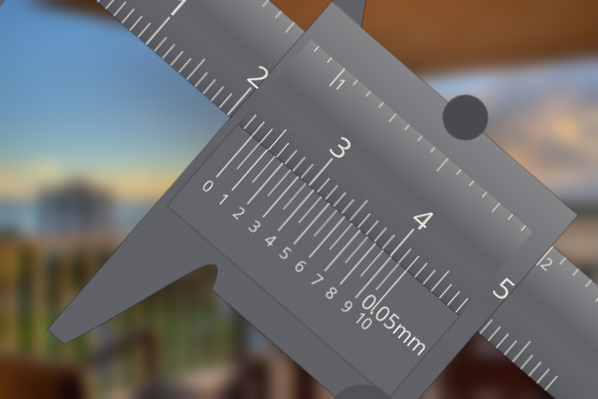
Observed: 23.0 mm
